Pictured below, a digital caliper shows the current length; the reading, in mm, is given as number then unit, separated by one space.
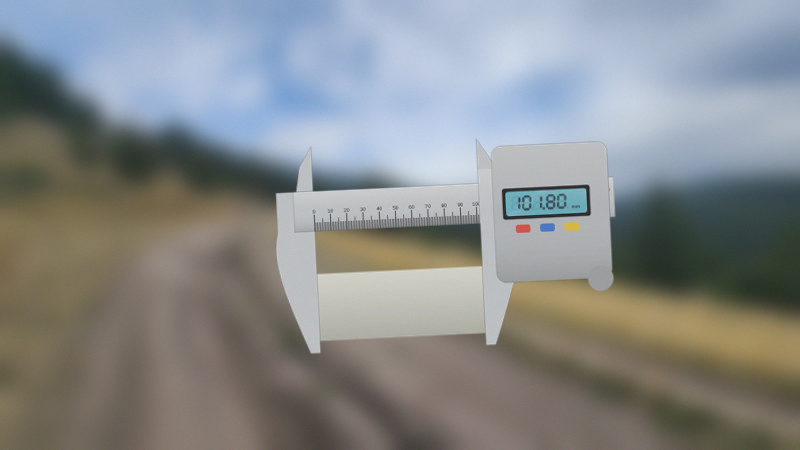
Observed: 101.80 mm
